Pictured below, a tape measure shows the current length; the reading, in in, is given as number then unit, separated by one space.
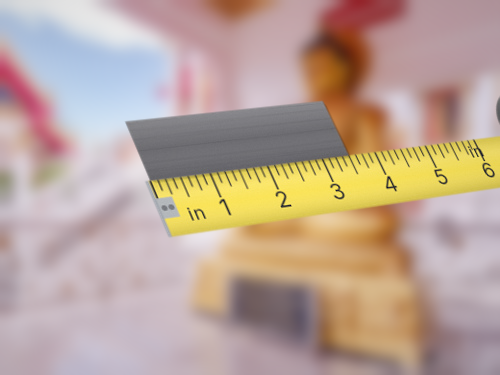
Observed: 3.5 in
